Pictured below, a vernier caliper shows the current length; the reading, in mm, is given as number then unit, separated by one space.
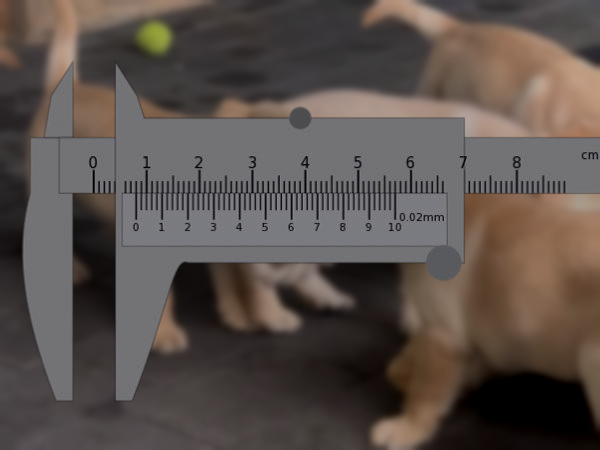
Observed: 8.0 mm
